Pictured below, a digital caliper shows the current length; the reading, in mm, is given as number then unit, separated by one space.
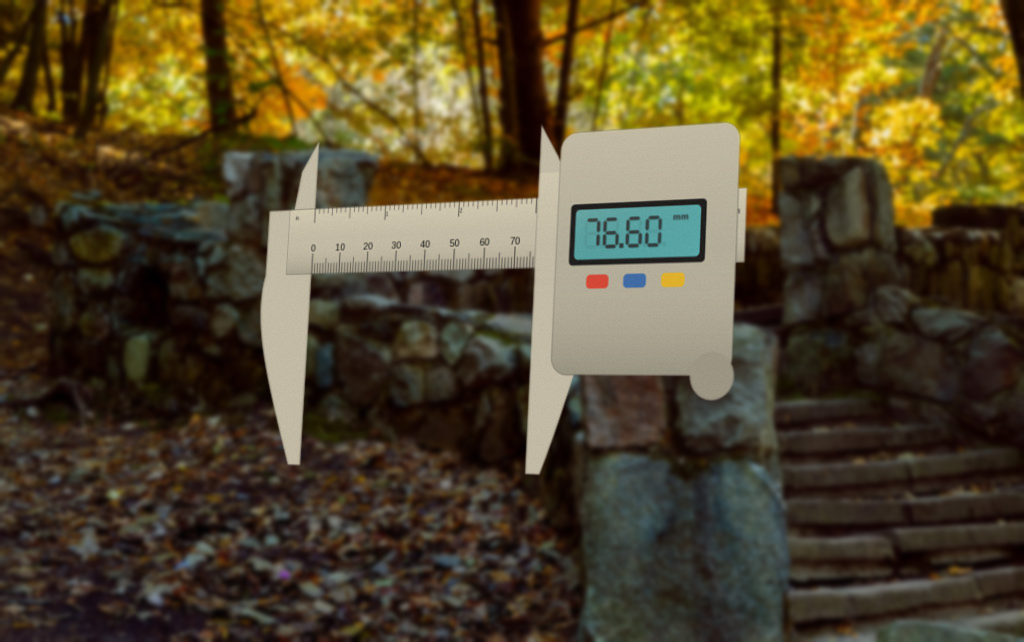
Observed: 76.60 mm
